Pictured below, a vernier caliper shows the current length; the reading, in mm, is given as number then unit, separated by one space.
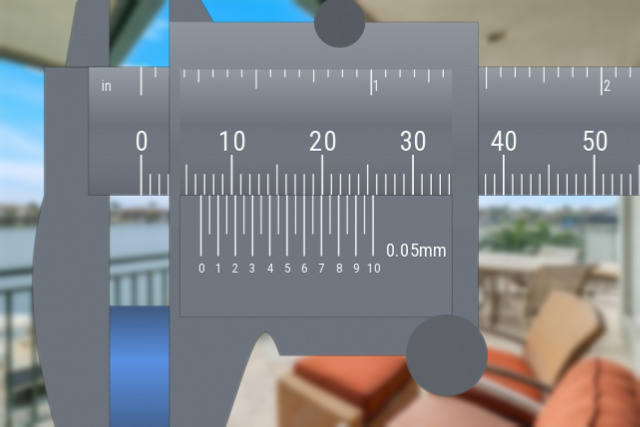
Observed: 6.6 mm
